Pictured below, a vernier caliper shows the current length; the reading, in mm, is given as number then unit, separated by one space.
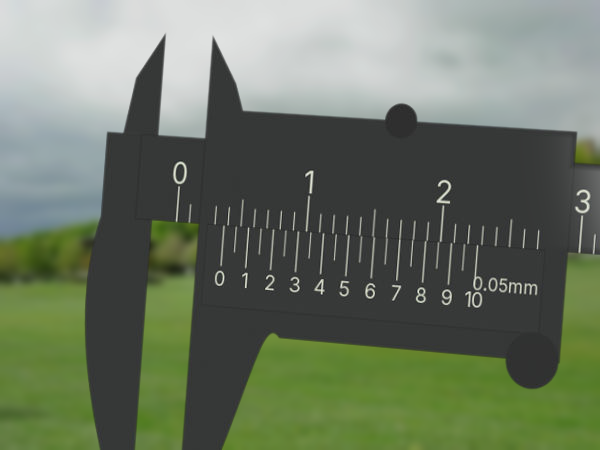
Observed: 3.7 mm
